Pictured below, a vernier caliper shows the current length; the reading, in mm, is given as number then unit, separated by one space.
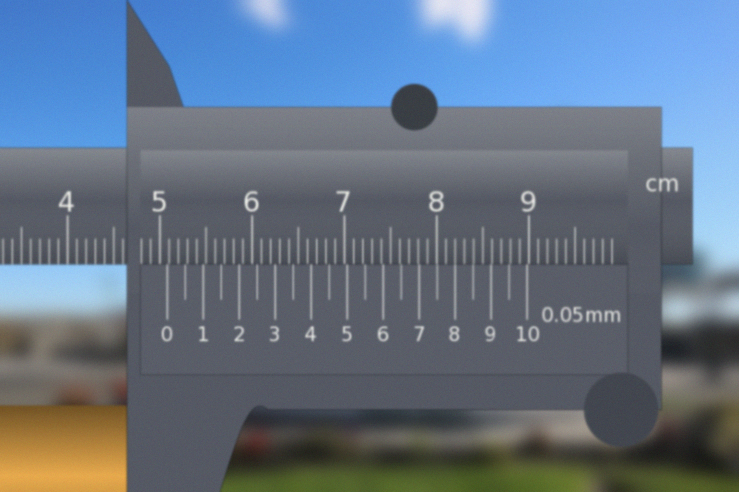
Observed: 50.8 mm
